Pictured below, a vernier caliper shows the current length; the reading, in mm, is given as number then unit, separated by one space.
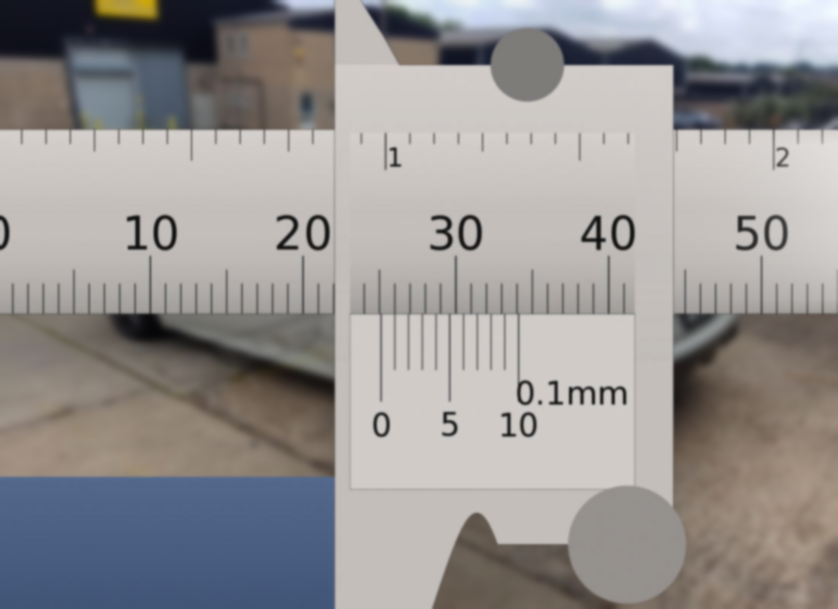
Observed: 25.1 mm
